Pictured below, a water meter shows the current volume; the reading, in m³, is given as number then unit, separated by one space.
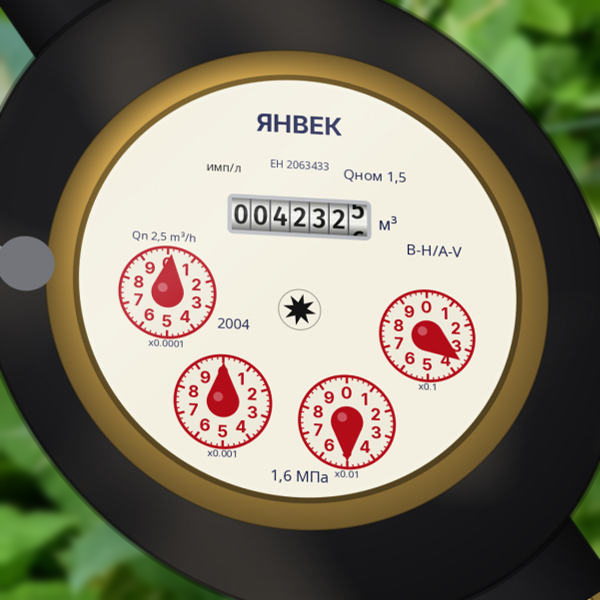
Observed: 42325.3500 m³
